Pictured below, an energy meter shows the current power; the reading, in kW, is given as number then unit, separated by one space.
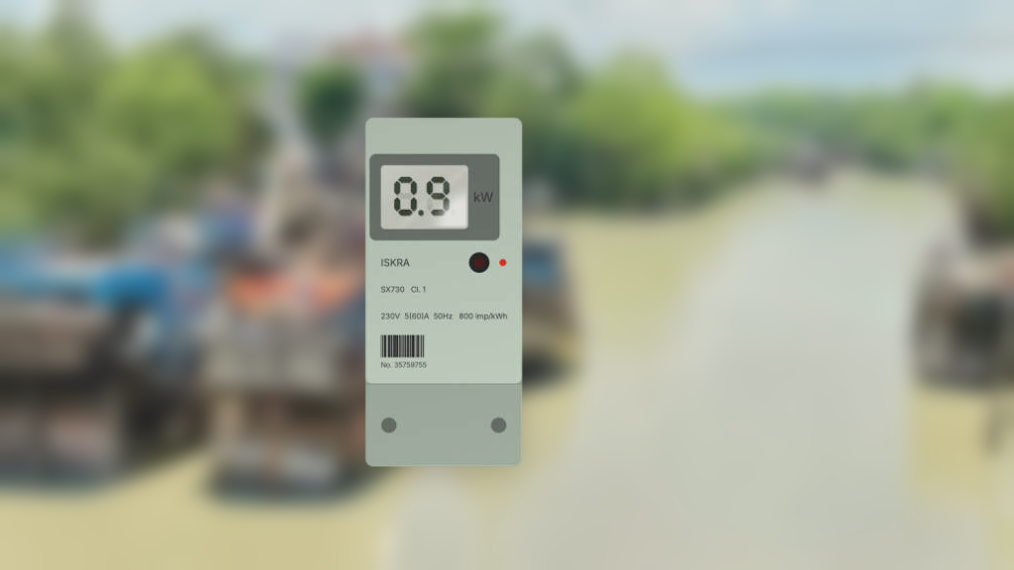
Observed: 0.9 kW
